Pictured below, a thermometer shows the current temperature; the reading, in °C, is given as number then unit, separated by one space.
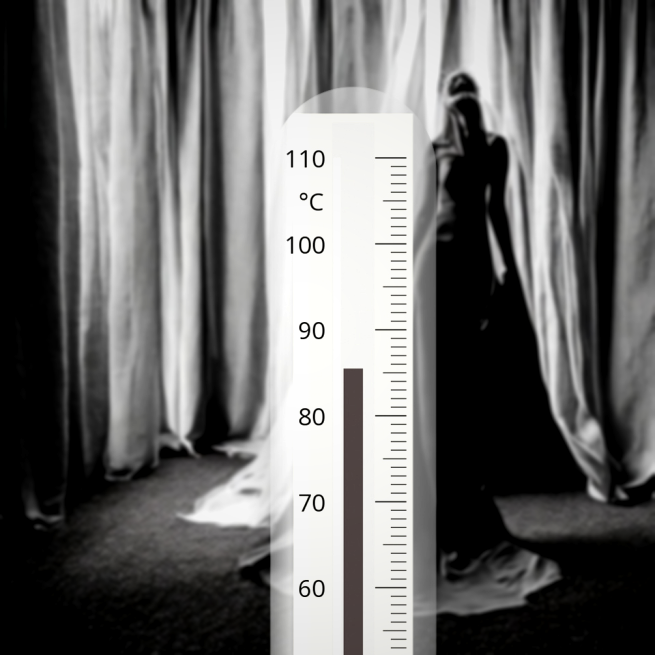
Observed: 85.5 °C
